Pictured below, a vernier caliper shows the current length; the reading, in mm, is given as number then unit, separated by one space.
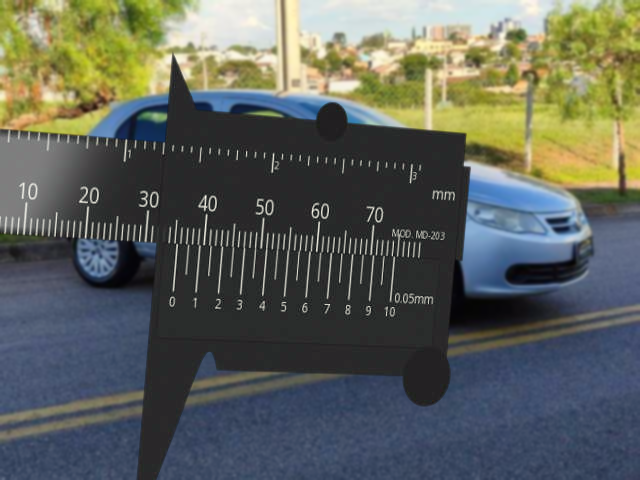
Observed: 35.4 mm
